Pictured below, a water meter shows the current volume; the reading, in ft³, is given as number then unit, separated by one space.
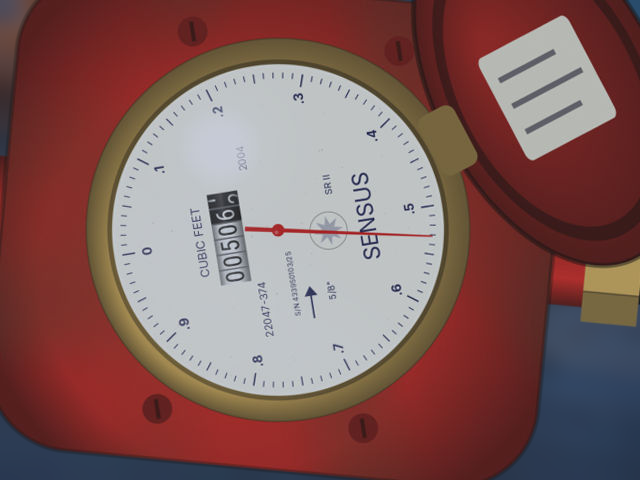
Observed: 5061.53 ft³
